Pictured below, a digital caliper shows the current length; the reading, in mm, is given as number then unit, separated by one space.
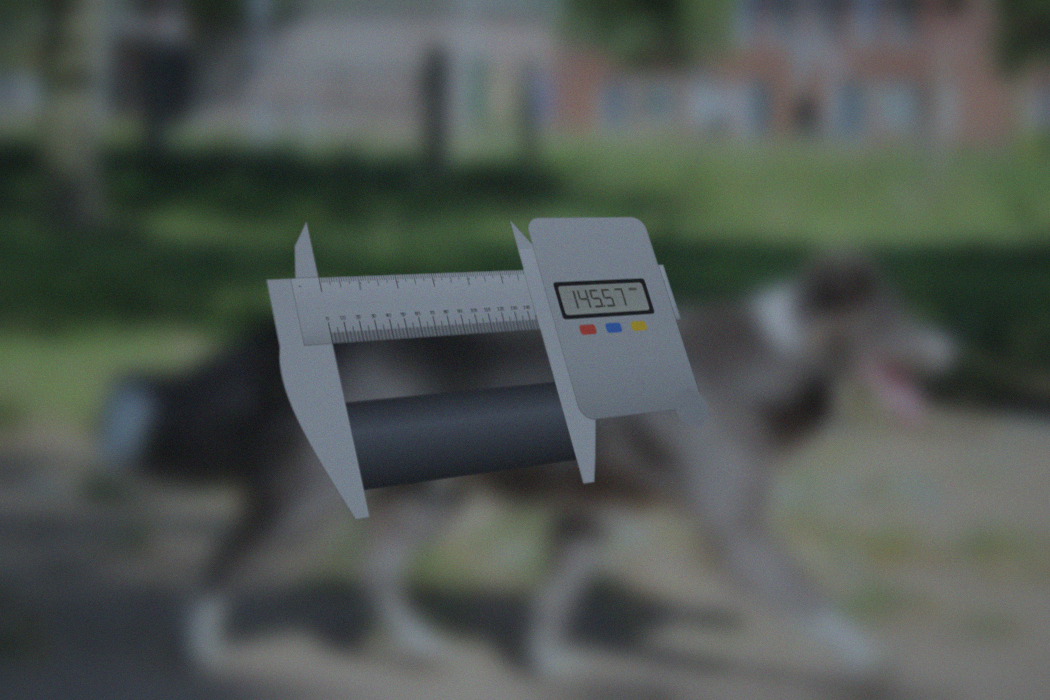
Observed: 145.57 mm
